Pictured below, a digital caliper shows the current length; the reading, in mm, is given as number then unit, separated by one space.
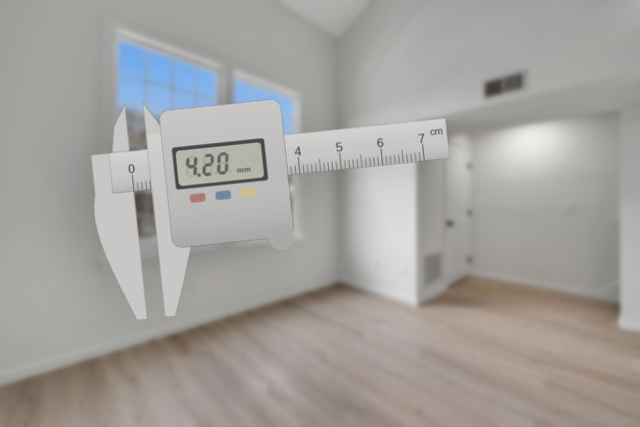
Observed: 4.20 mm
